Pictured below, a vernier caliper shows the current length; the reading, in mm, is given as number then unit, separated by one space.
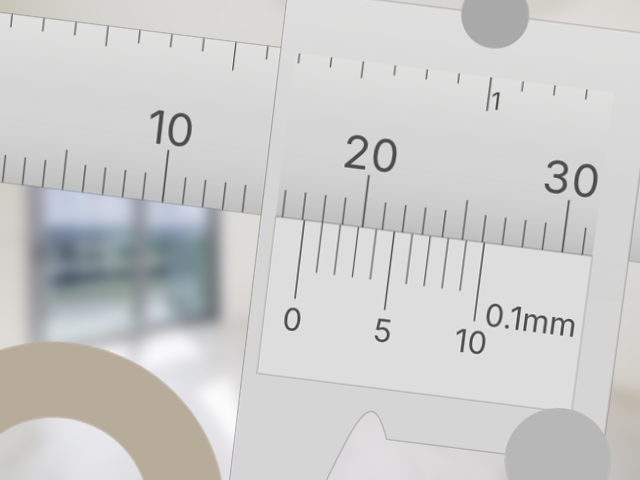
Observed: 17.1 mm
